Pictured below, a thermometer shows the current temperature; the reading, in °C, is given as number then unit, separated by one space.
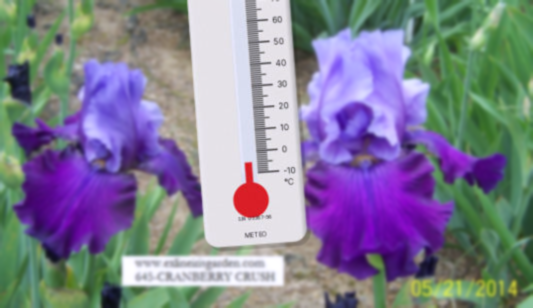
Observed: -5 °C
